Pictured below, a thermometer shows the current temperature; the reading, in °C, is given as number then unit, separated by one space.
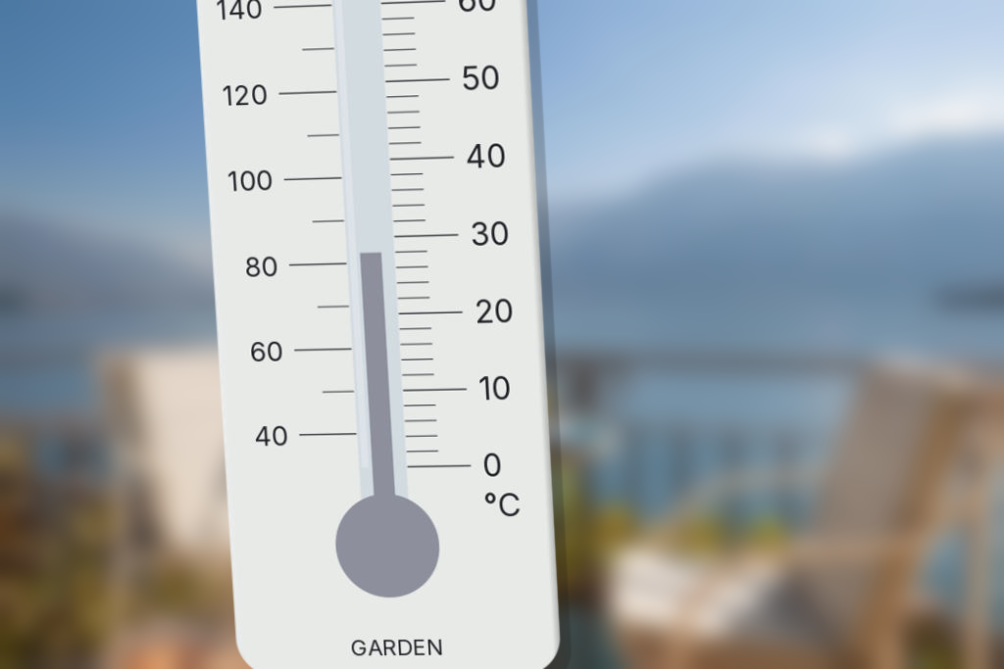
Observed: 28 °C
